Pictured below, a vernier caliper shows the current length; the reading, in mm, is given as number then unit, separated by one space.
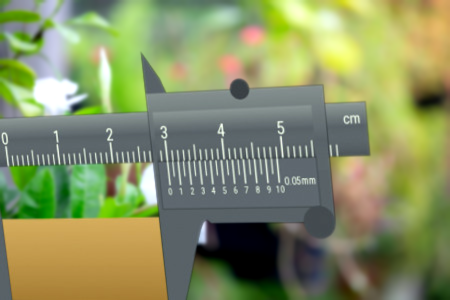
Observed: 30.0 mm
